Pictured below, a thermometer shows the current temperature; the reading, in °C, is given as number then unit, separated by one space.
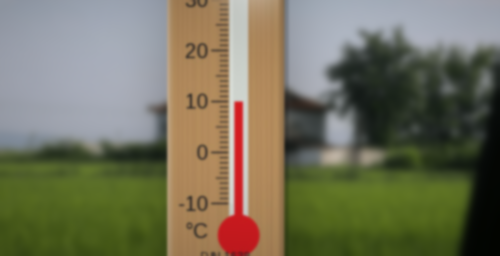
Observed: 10 °C
